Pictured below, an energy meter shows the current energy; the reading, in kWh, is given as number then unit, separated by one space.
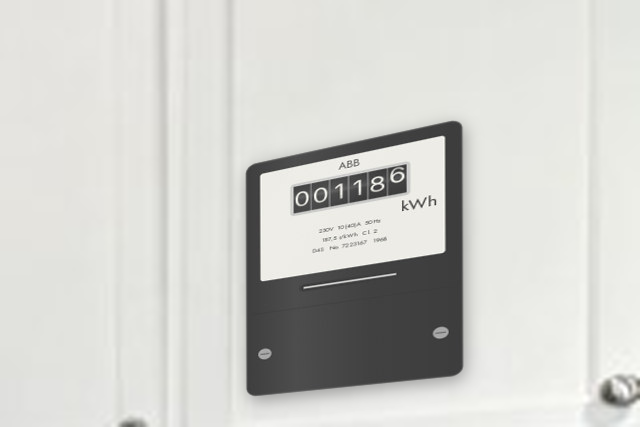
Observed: 1186 kWh
